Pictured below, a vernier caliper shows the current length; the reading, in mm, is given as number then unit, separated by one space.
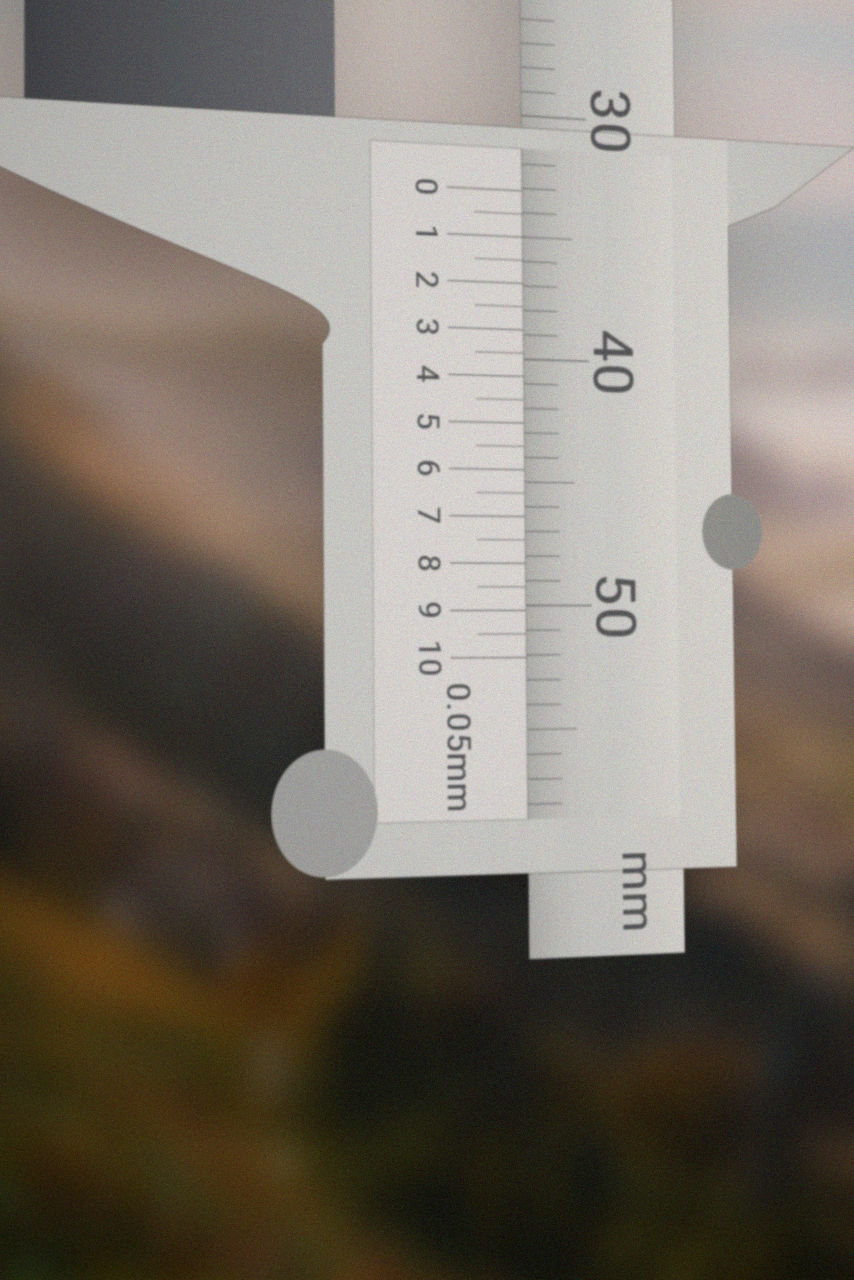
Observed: 33.1 mm
